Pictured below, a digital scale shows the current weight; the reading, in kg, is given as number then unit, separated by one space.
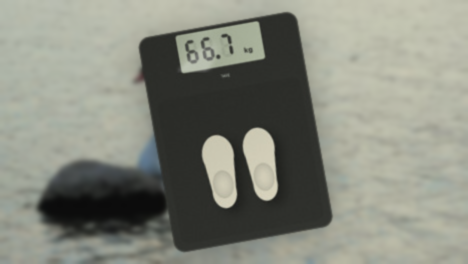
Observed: 66.7 kg
